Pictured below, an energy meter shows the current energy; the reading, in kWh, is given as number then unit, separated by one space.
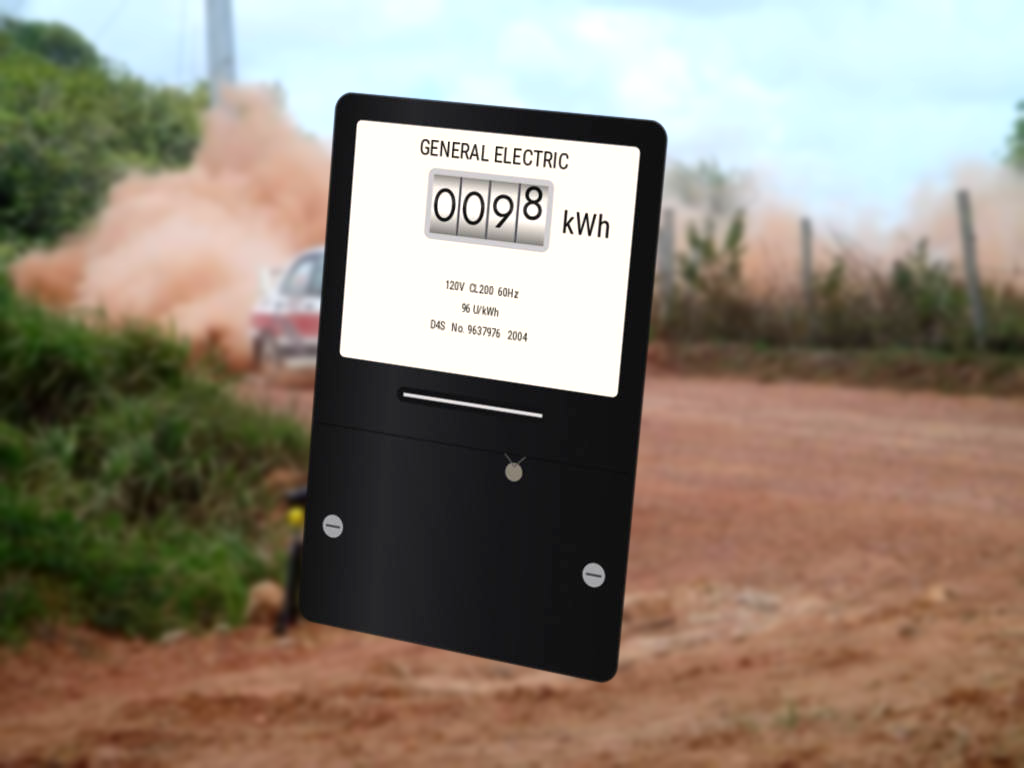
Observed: 98 kWh
